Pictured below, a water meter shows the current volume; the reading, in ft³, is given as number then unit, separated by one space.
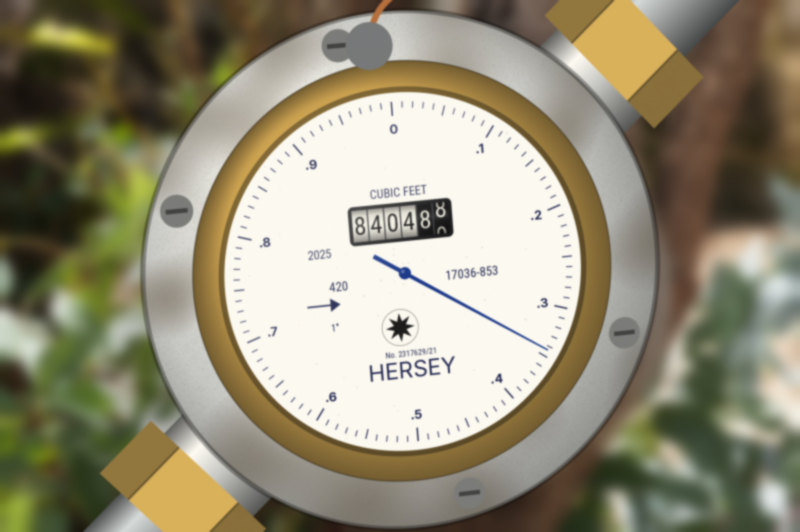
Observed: 840488.34 ft³
